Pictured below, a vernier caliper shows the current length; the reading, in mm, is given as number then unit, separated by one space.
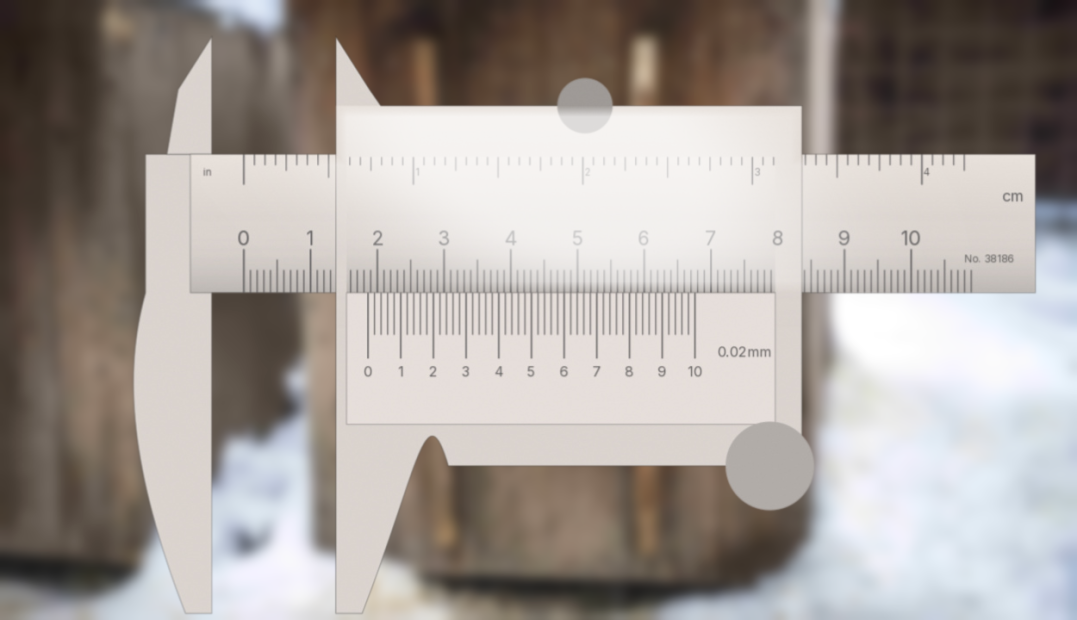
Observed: 18.6 mm
